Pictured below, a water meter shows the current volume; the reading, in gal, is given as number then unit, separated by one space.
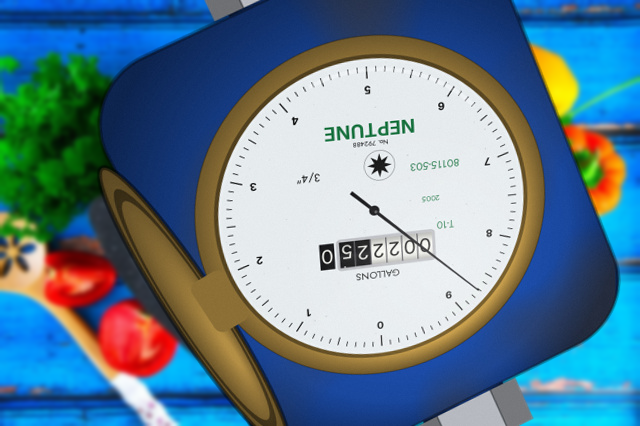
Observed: 22248.7 gal
